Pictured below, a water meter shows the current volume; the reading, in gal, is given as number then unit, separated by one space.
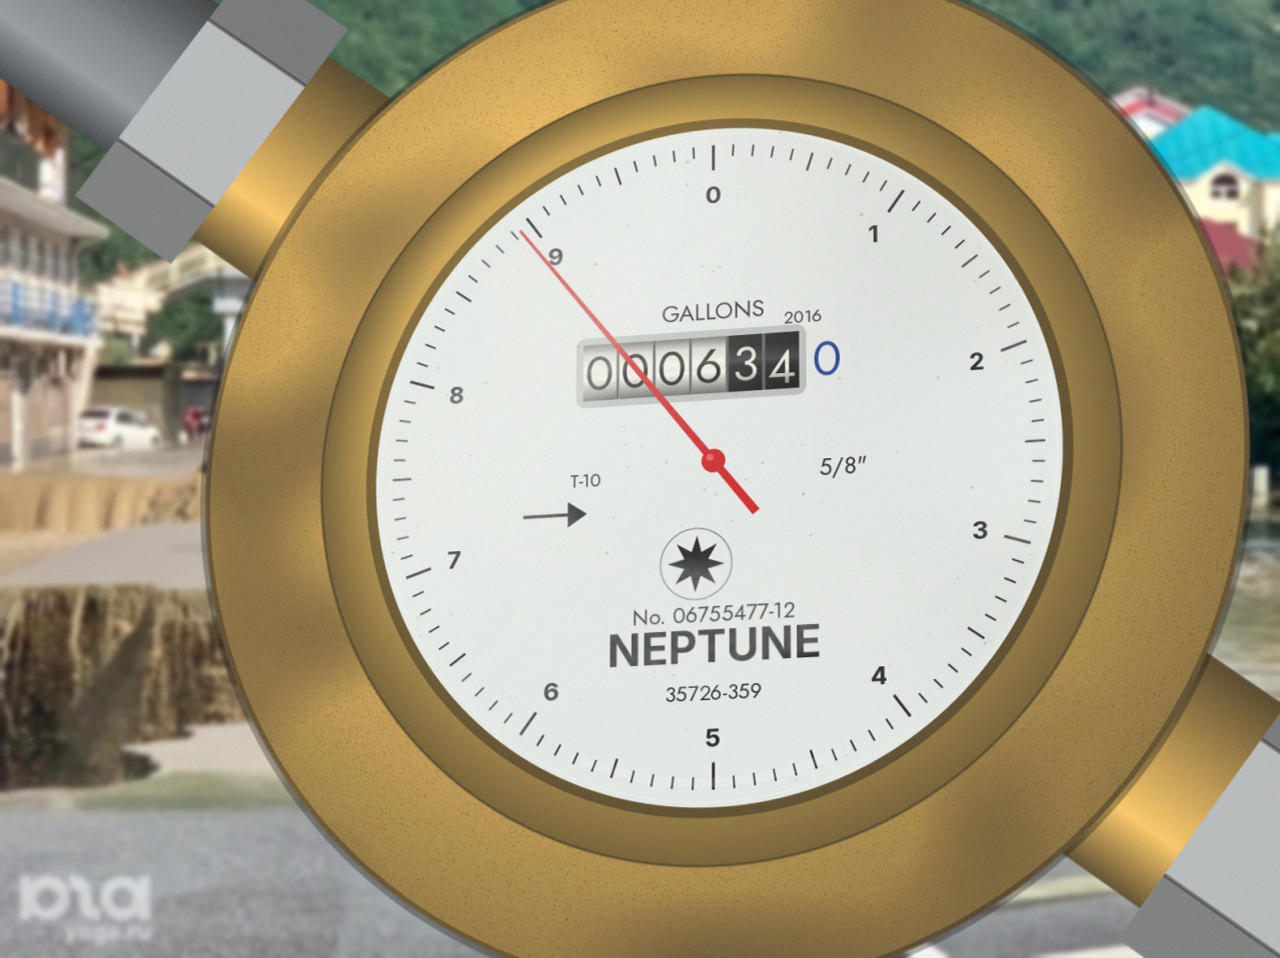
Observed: 6338.9 gal
